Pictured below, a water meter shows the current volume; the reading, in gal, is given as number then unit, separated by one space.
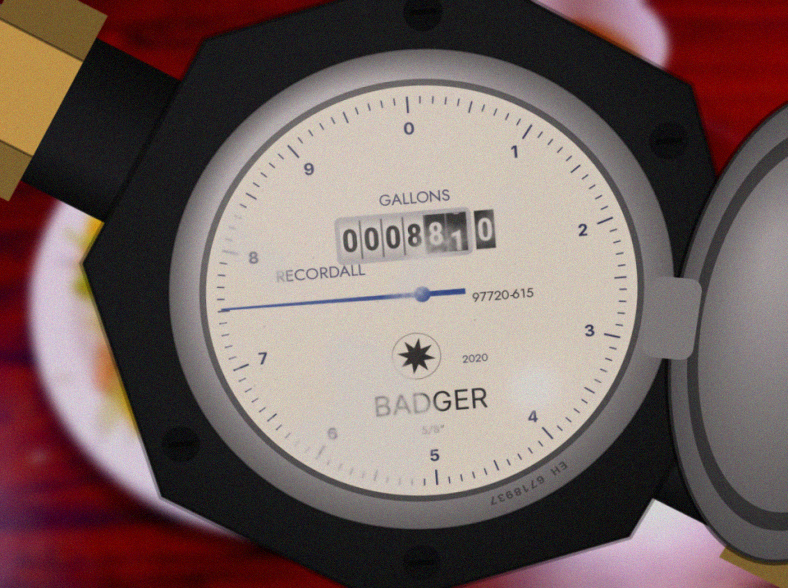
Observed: 8807.5 gal
